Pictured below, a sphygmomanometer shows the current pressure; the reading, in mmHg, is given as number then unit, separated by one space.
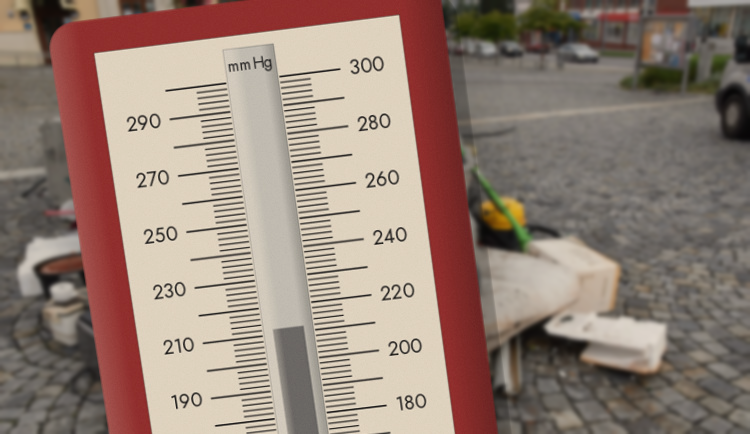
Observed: 212 mmHg
